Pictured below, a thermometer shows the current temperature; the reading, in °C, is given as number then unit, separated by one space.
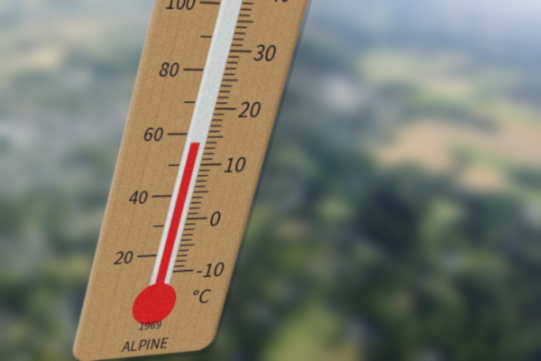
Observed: 14 °C
